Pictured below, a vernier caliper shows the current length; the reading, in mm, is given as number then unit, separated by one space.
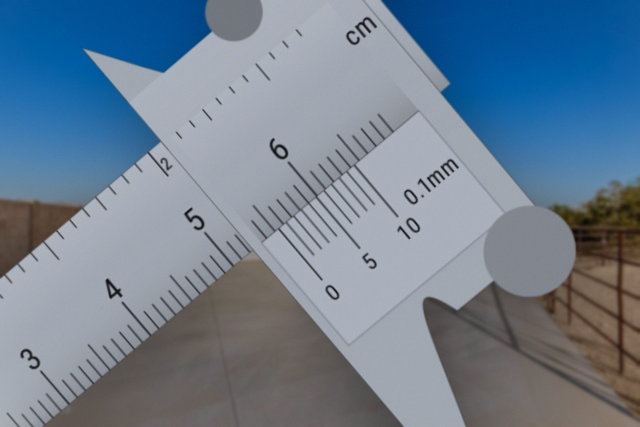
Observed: 55.4 mm
